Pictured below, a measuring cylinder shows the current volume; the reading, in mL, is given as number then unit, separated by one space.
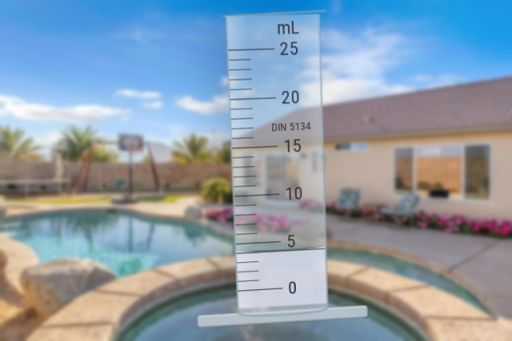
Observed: 4 mL
